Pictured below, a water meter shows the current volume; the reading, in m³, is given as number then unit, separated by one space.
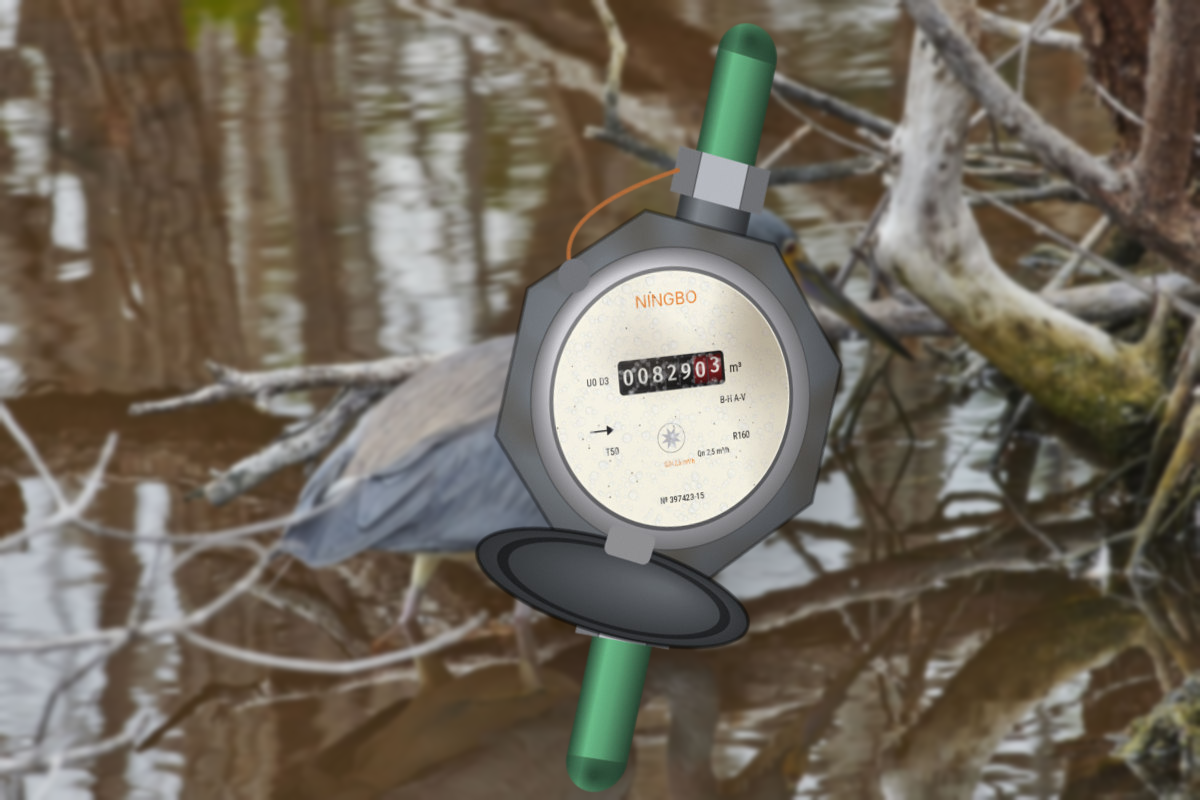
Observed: 829.03 m³
